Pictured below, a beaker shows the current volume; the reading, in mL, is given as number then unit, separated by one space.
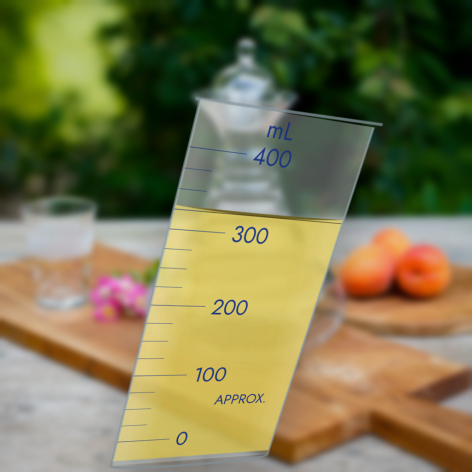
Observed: 325 mL
